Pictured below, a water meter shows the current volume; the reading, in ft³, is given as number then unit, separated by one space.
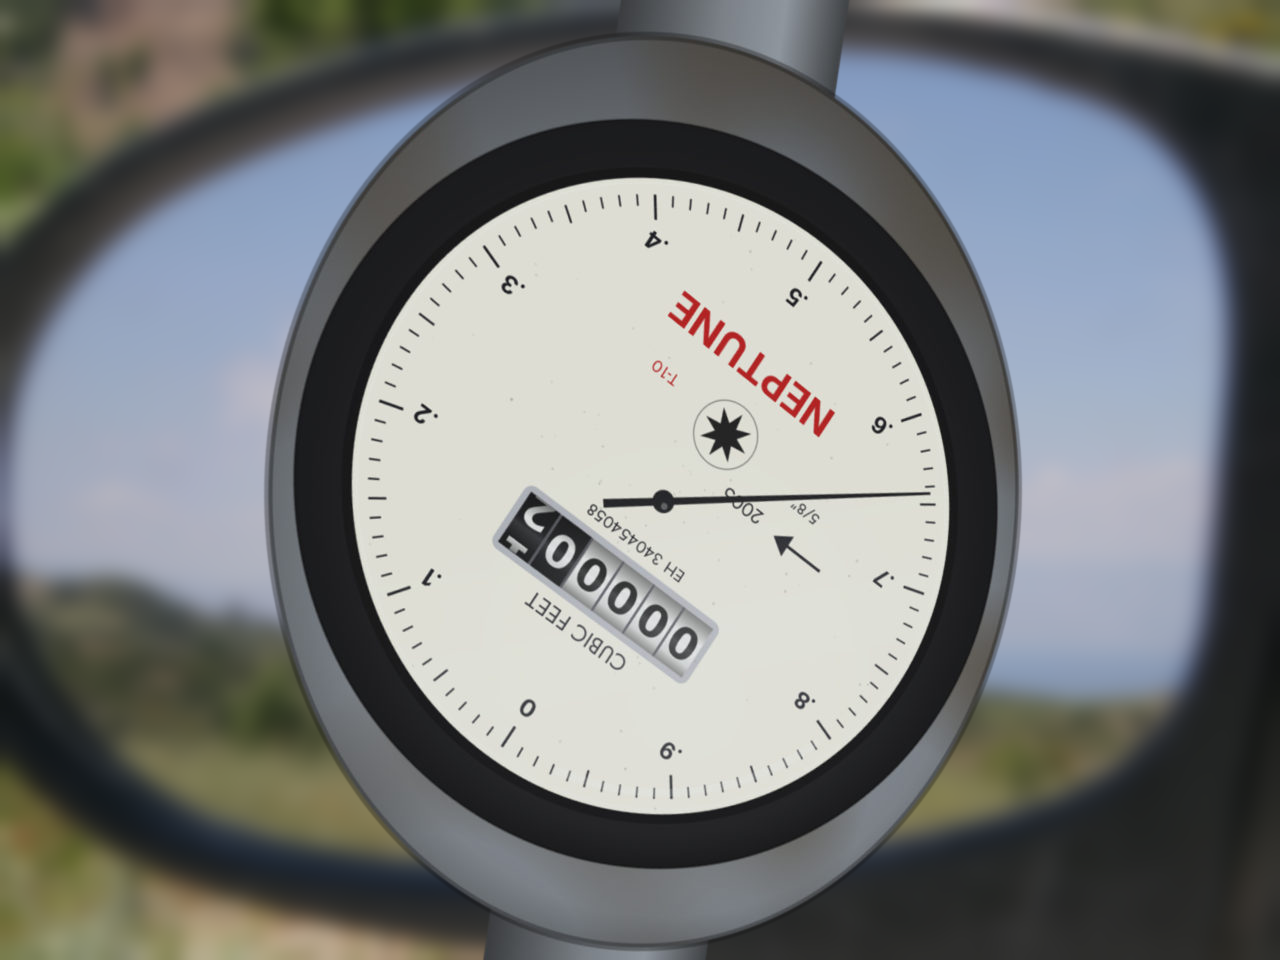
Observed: 1.64 ft³
